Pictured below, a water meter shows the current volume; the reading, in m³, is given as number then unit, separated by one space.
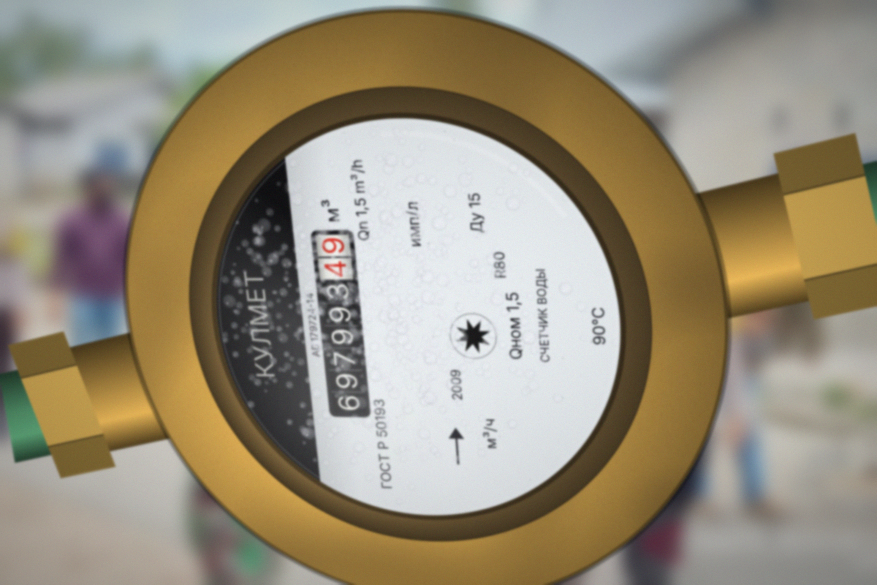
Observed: 697993.49 m³
